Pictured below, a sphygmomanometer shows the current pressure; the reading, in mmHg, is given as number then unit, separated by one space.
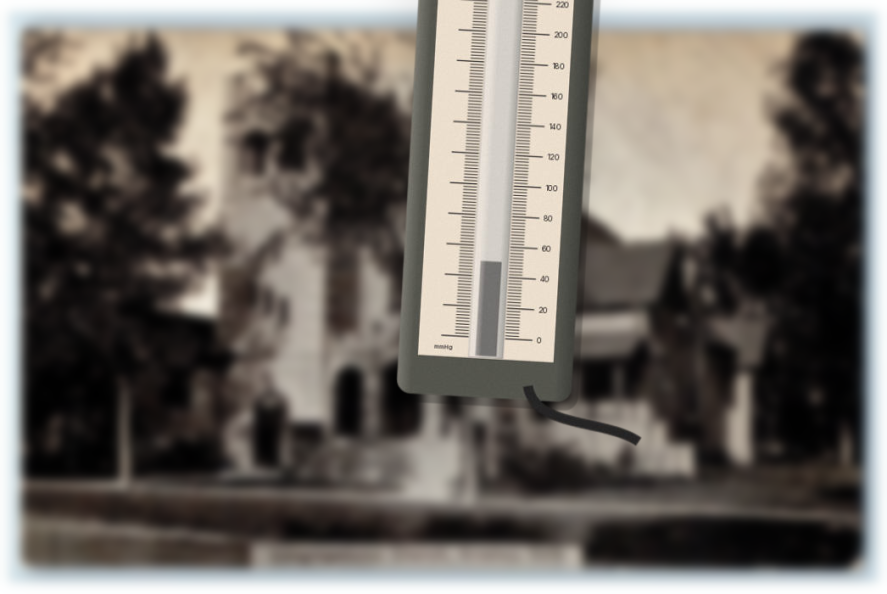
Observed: 50 mmHg
